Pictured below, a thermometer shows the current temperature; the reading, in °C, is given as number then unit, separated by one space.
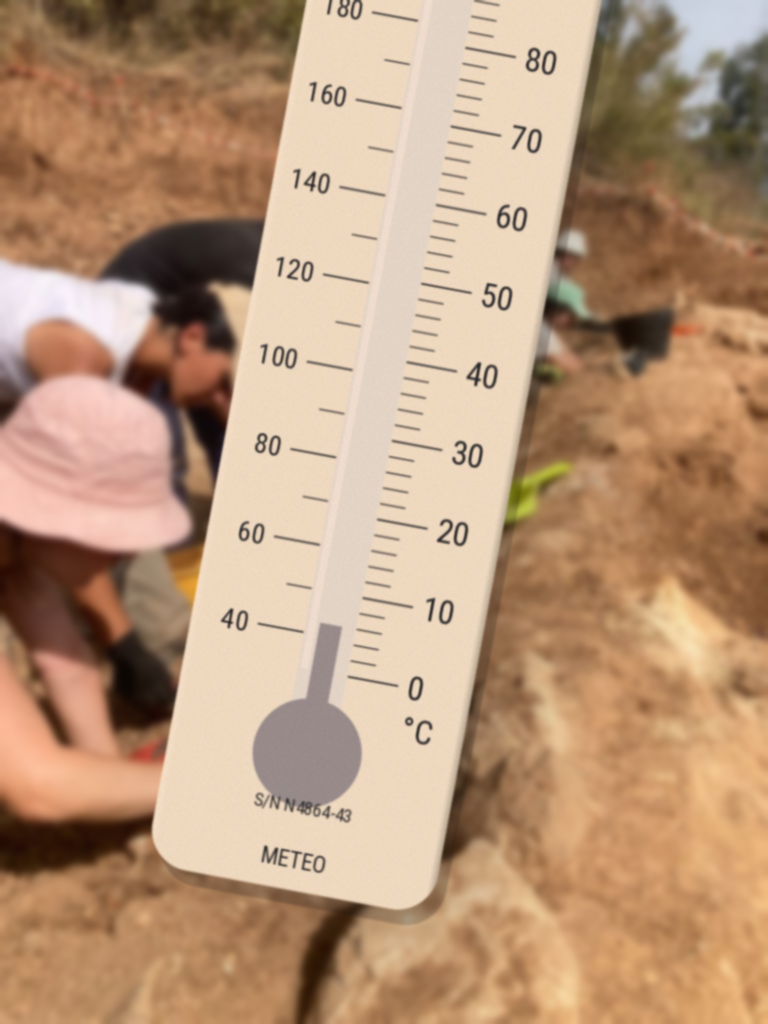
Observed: 6 °C
